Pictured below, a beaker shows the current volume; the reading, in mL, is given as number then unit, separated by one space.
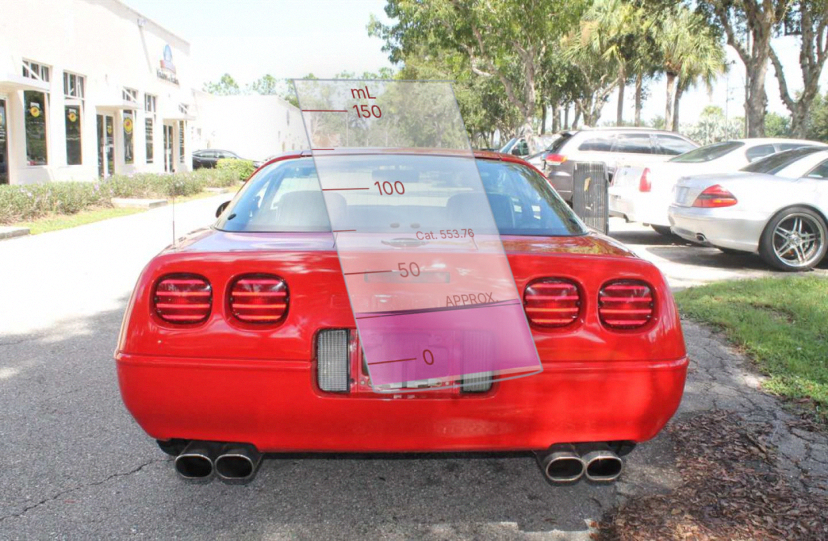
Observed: 25 mL
